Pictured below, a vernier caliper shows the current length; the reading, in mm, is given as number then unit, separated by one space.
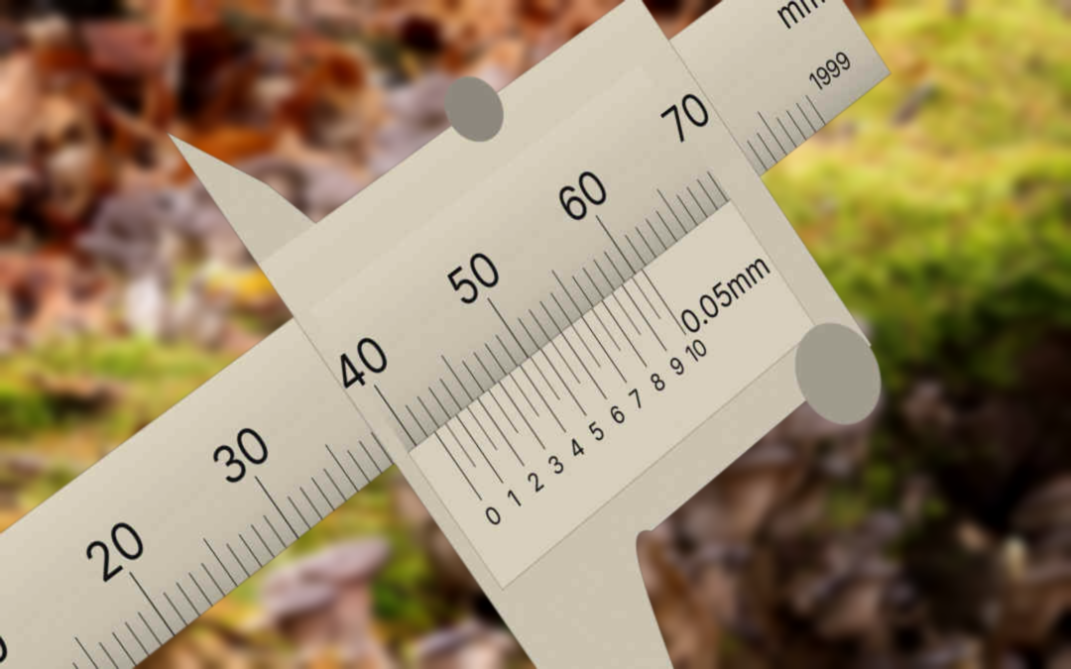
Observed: 41.6 mm
